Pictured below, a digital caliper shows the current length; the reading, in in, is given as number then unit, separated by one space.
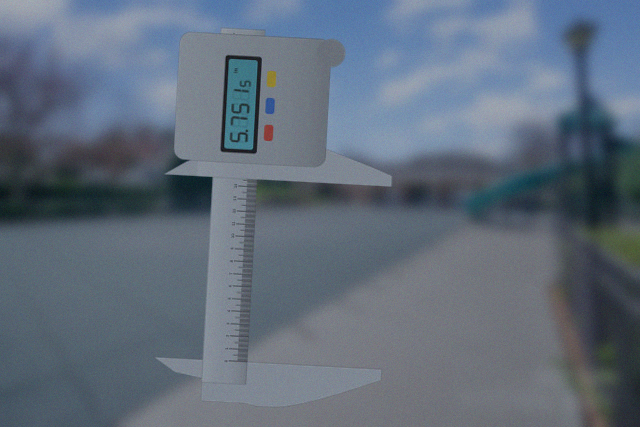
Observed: 5.7515 in
